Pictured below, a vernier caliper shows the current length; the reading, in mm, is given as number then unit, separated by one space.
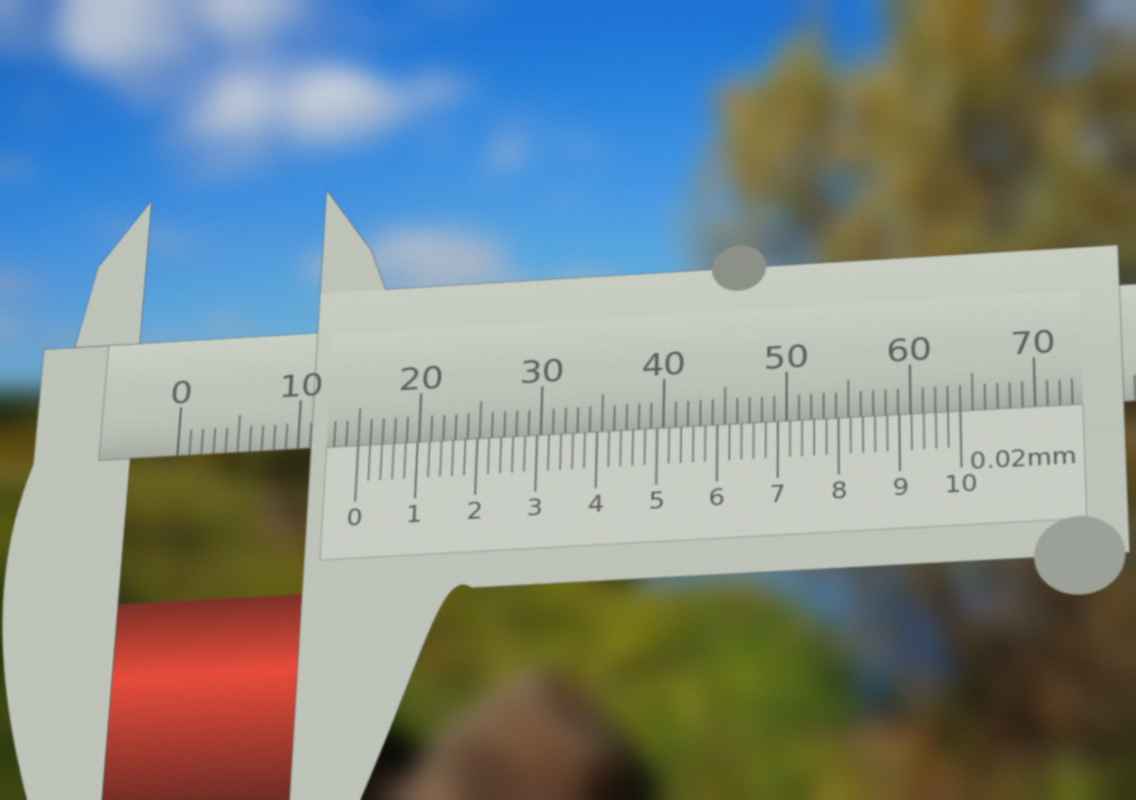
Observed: 15.0 mm
